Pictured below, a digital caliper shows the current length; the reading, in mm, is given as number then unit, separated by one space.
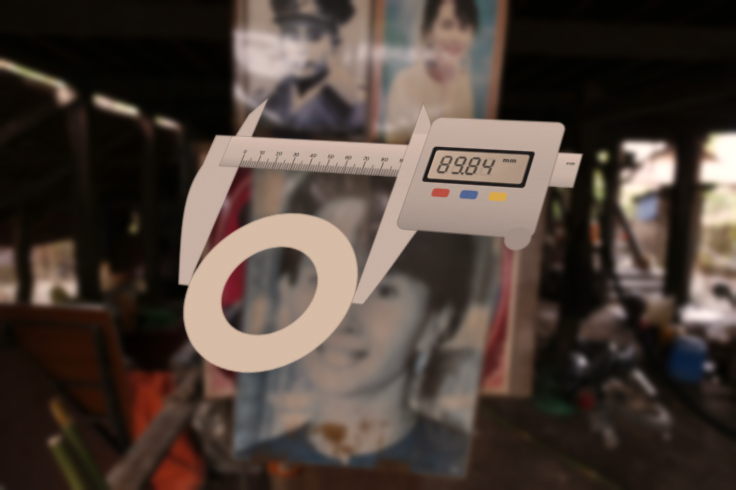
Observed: 89.84 mm
